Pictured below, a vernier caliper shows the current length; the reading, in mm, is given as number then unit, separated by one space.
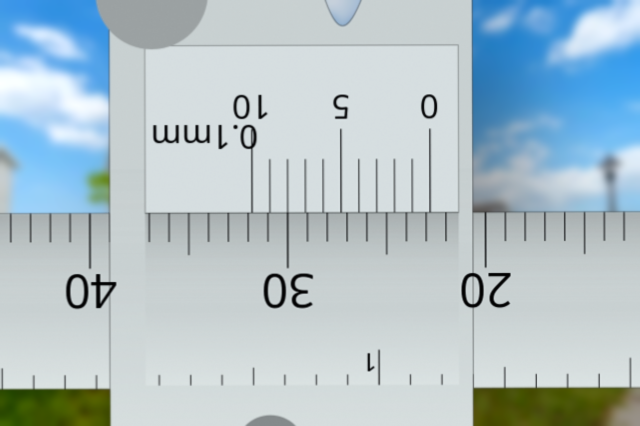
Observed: 22.8 mm
